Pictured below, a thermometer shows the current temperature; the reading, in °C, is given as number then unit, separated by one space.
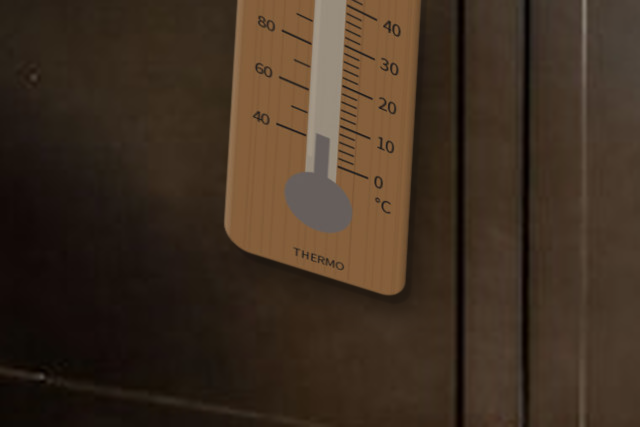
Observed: 6 °C
